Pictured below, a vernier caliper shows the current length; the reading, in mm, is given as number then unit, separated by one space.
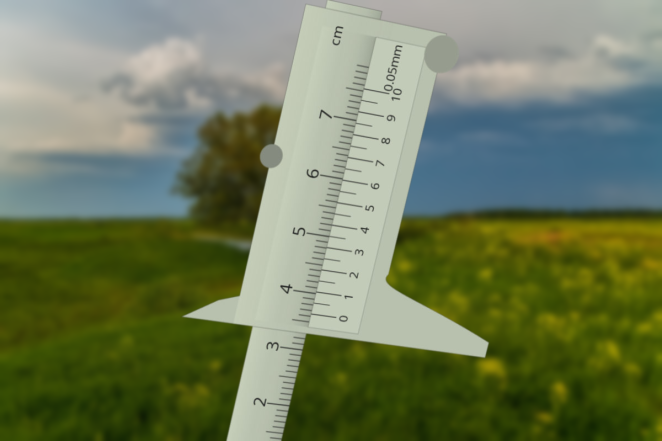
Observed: 36.4 mm
